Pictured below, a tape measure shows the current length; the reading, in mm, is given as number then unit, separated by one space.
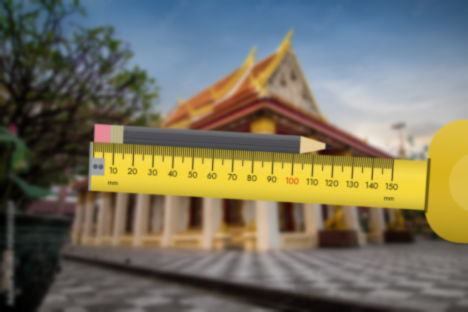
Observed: 120 mm
